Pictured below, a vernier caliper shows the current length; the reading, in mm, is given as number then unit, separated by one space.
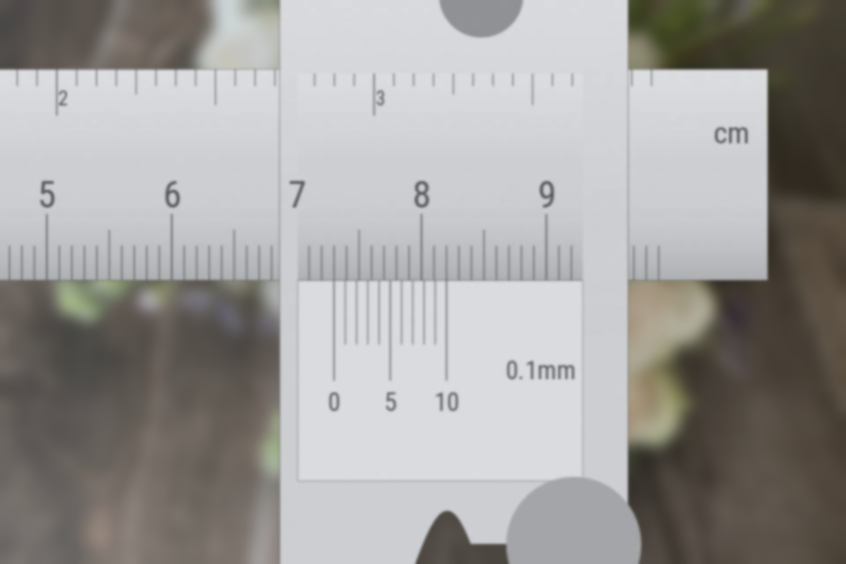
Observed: 73.0 mm
